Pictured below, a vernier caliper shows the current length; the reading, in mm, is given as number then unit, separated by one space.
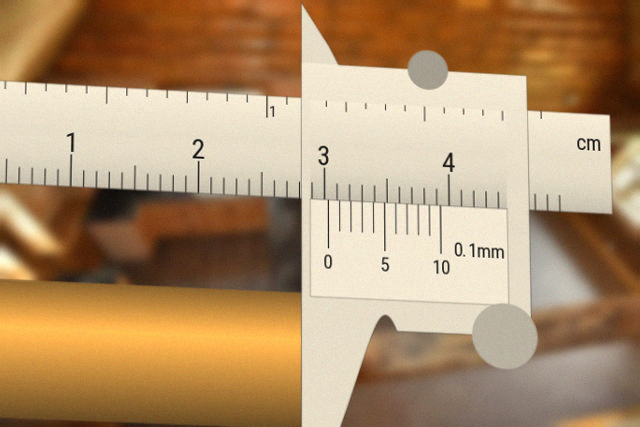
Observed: 30.3 mm
